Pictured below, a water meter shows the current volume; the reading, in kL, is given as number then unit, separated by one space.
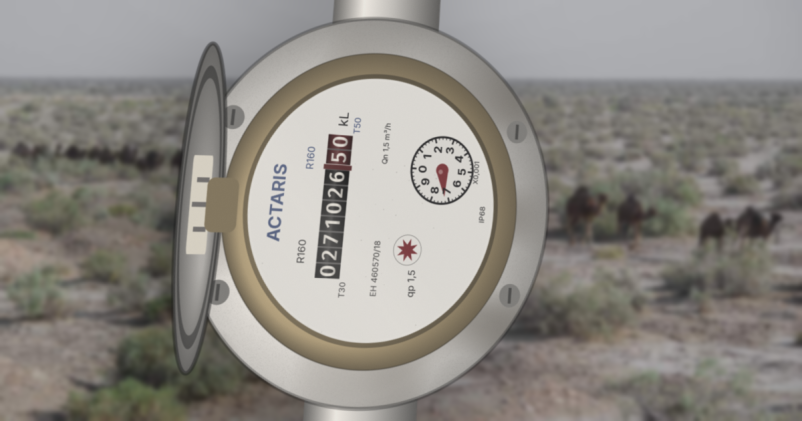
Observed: 271026.507 kL
